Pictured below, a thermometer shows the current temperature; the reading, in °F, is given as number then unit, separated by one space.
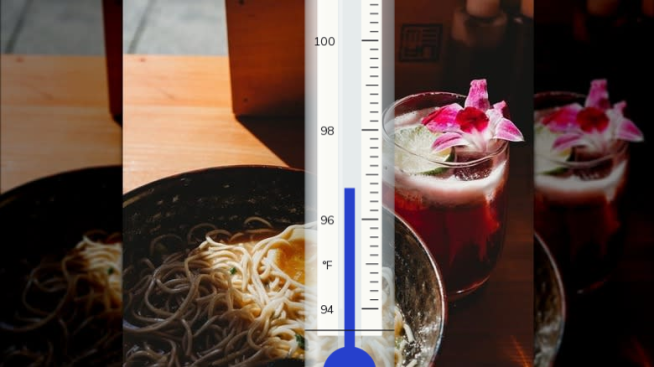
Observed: 96.7 °F
